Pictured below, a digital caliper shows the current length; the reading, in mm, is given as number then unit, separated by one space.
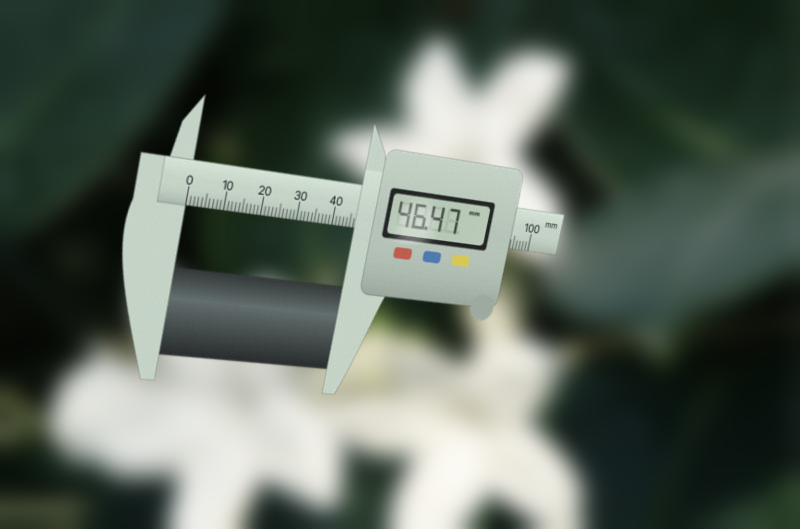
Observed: 46.47 mm
